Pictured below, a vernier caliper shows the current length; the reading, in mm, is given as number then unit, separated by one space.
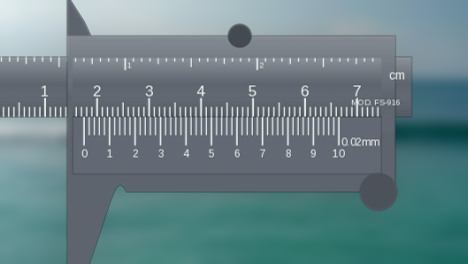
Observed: 17.5 mm
